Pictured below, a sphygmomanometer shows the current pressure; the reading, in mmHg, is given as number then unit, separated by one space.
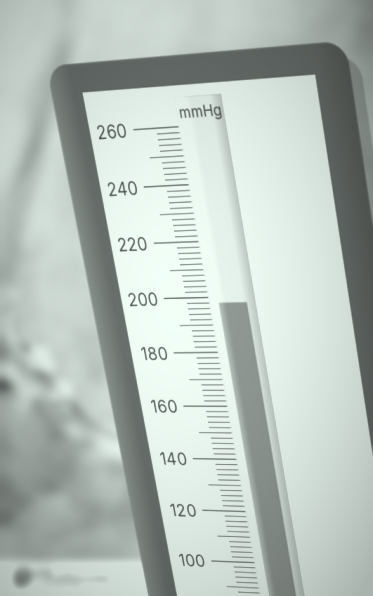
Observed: 198 mmHg
